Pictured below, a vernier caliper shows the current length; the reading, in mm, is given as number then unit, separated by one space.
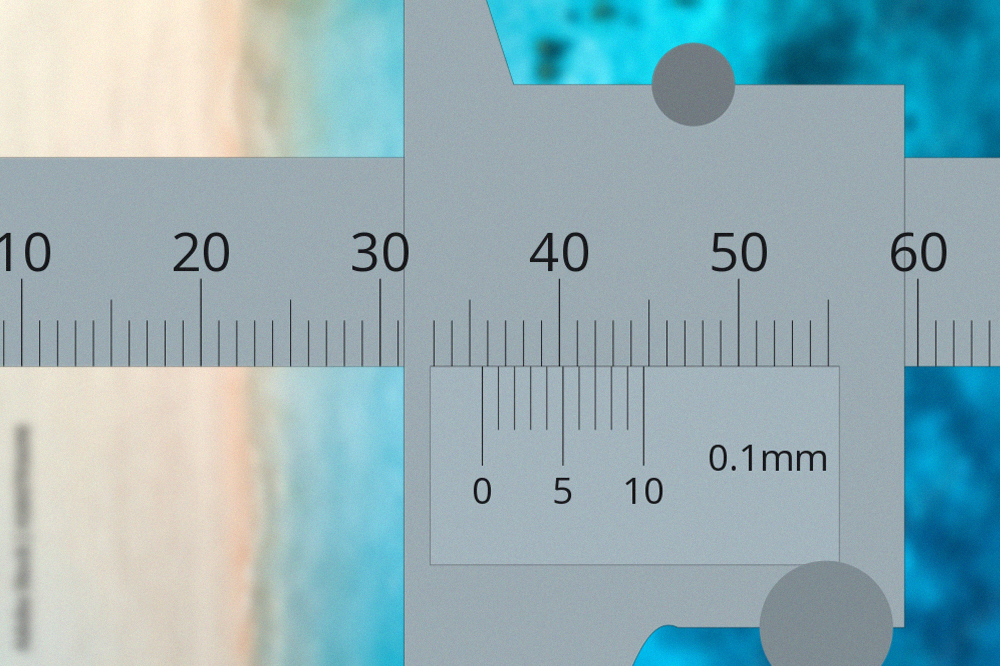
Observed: 35.7 mm
